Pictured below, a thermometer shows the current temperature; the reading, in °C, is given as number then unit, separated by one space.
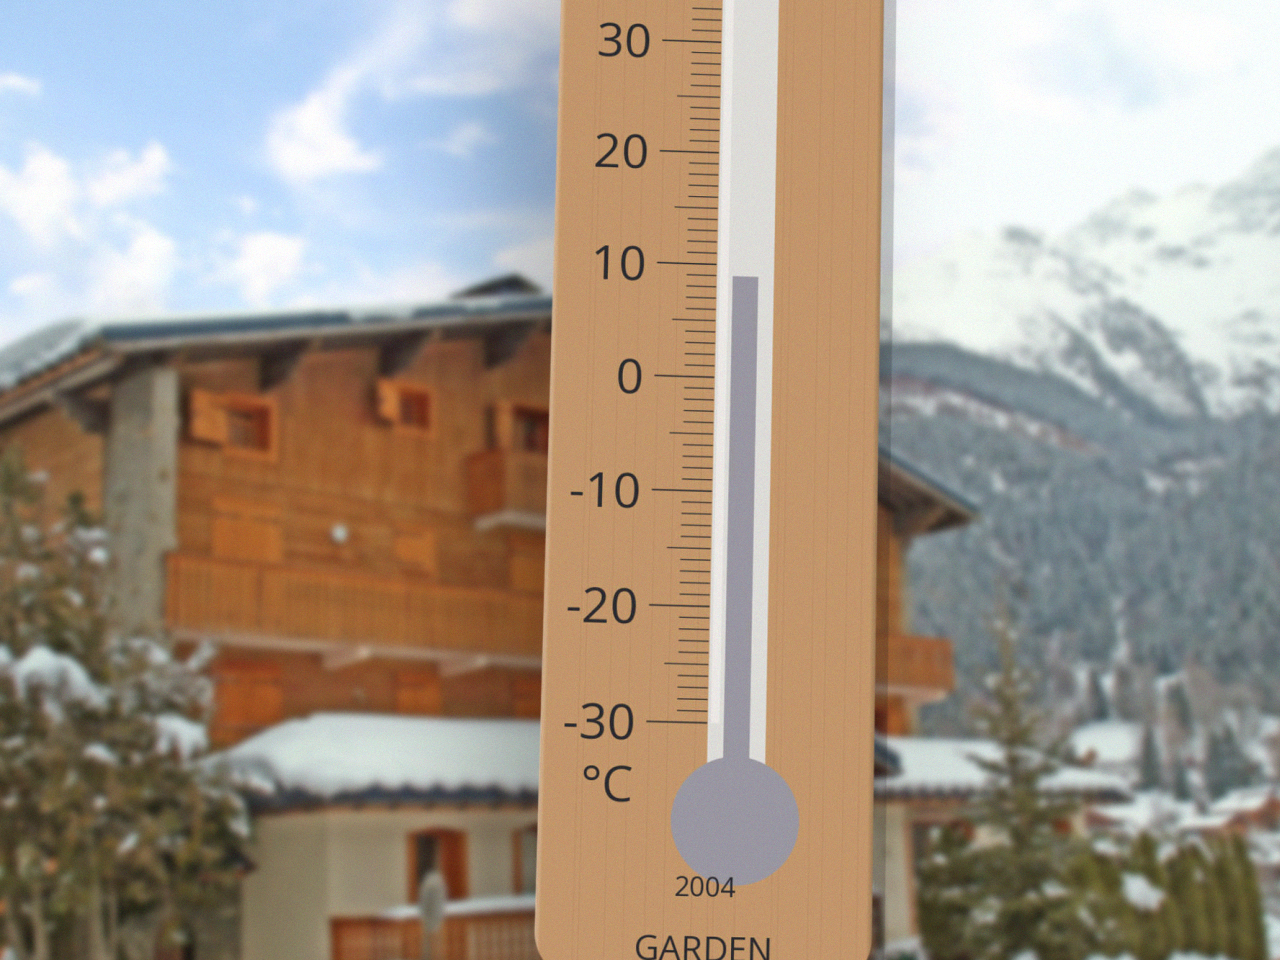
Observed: 9 °C
